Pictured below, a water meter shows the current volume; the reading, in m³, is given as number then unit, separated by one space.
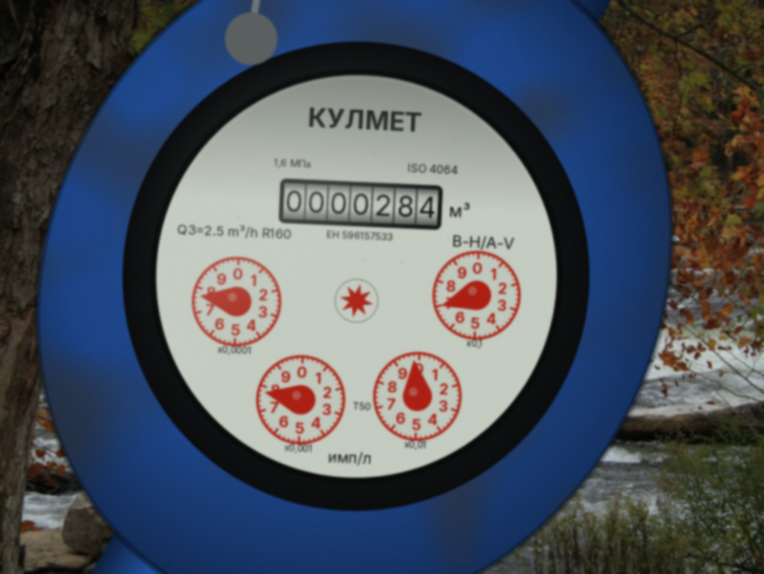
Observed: 284.6977 m³
